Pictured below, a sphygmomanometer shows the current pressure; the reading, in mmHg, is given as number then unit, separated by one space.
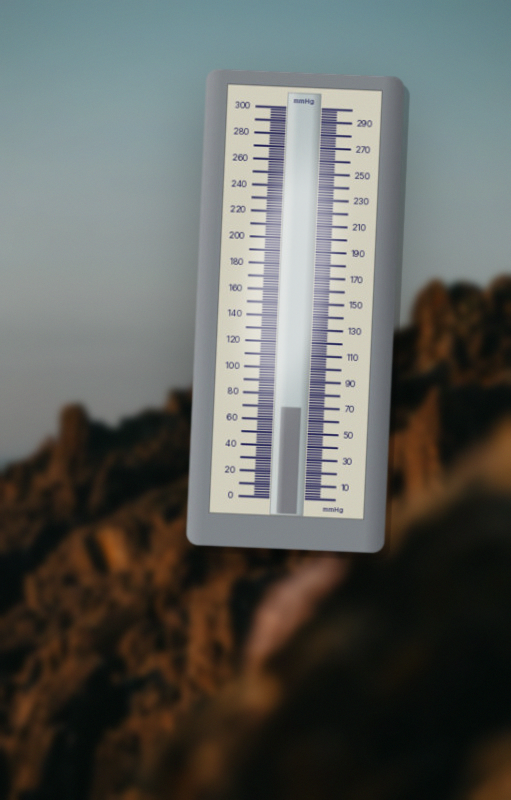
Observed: 70 mmHg
